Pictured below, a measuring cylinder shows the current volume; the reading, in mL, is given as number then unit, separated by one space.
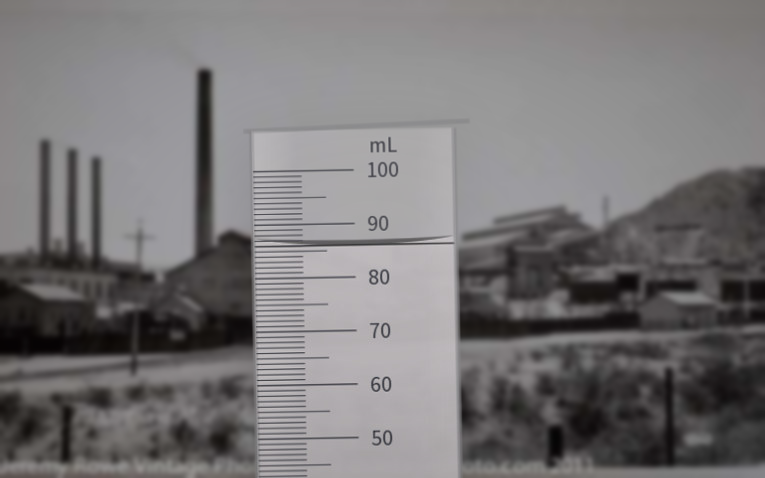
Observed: 86 mL
